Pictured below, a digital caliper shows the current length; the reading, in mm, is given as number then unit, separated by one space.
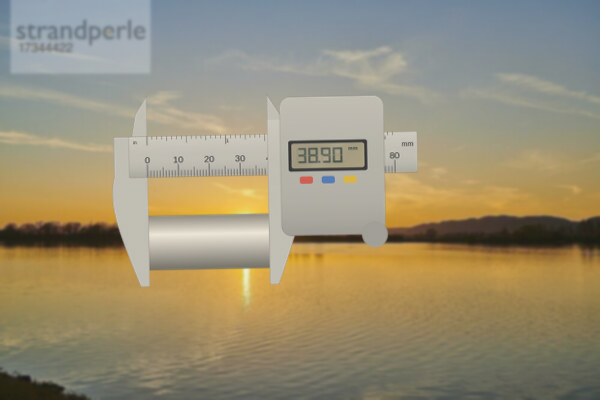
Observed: 38.90 mm
